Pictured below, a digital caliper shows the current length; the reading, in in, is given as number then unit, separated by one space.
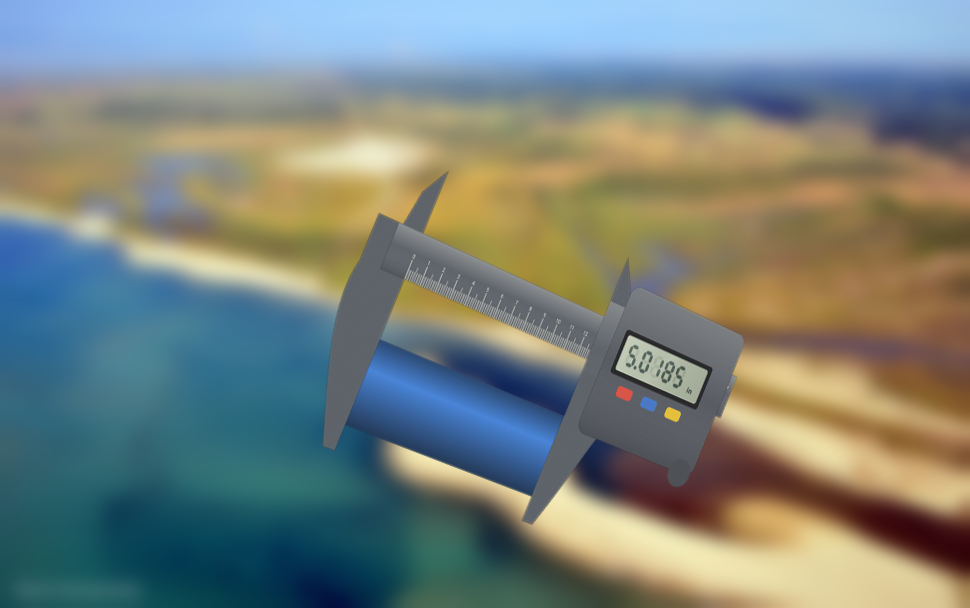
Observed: 5.0185 in
